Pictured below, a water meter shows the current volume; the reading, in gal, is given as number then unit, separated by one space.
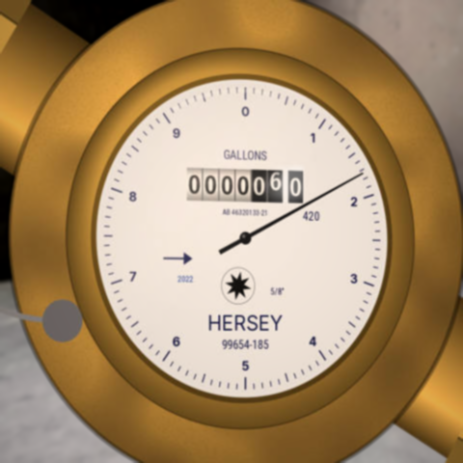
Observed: 61.7 gal
